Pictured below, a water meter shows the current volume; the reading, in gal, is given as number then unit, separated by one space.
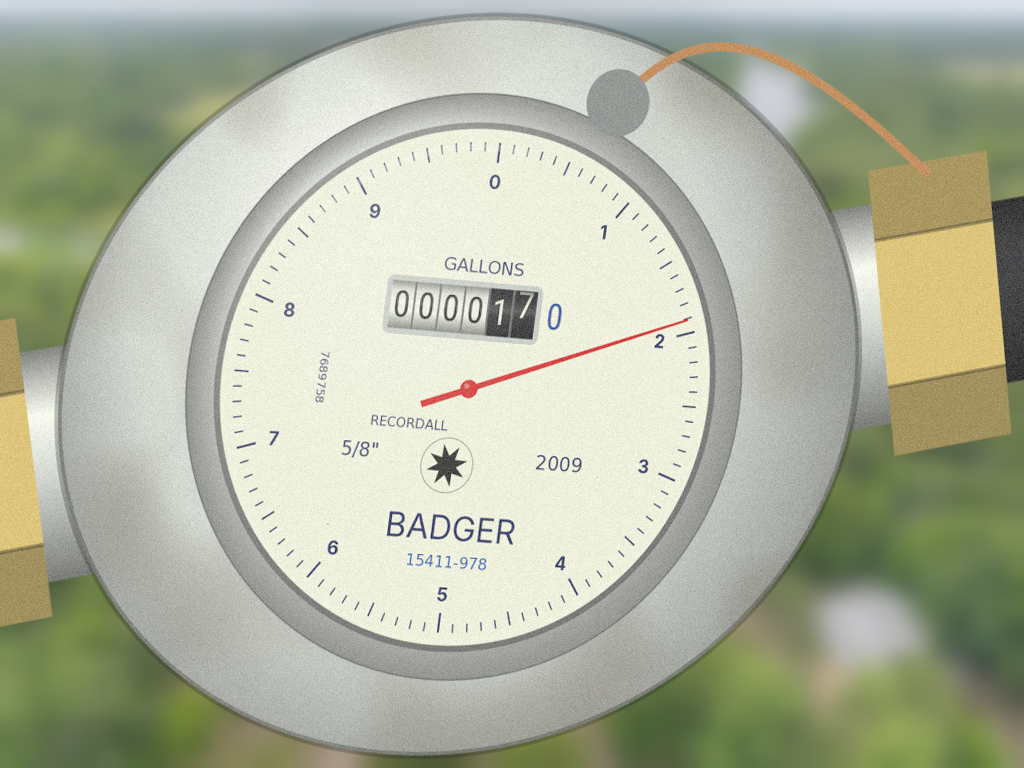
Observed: 171.9 gal
